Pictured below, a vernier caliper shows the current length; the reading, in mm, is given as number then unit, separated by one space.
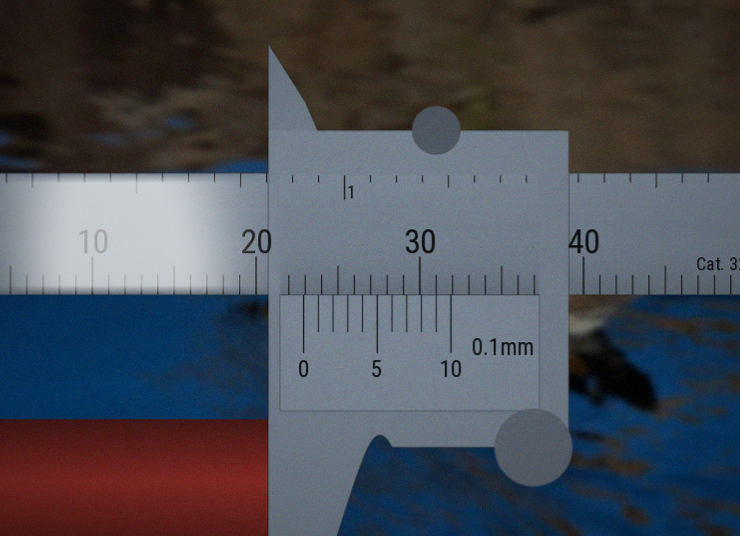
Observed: 22.9 mm
